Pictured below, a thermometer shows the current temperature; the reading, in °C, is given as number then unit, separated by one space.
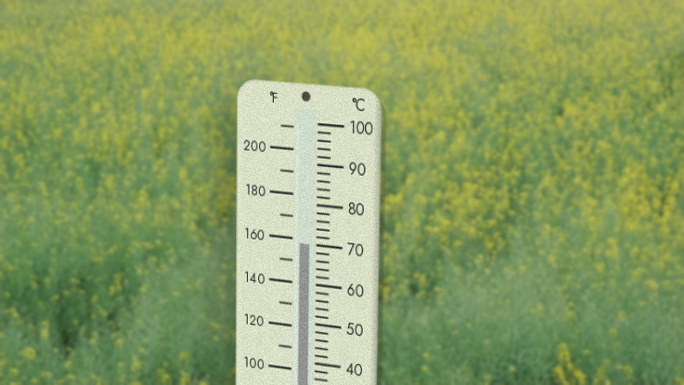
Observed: 70 °C
